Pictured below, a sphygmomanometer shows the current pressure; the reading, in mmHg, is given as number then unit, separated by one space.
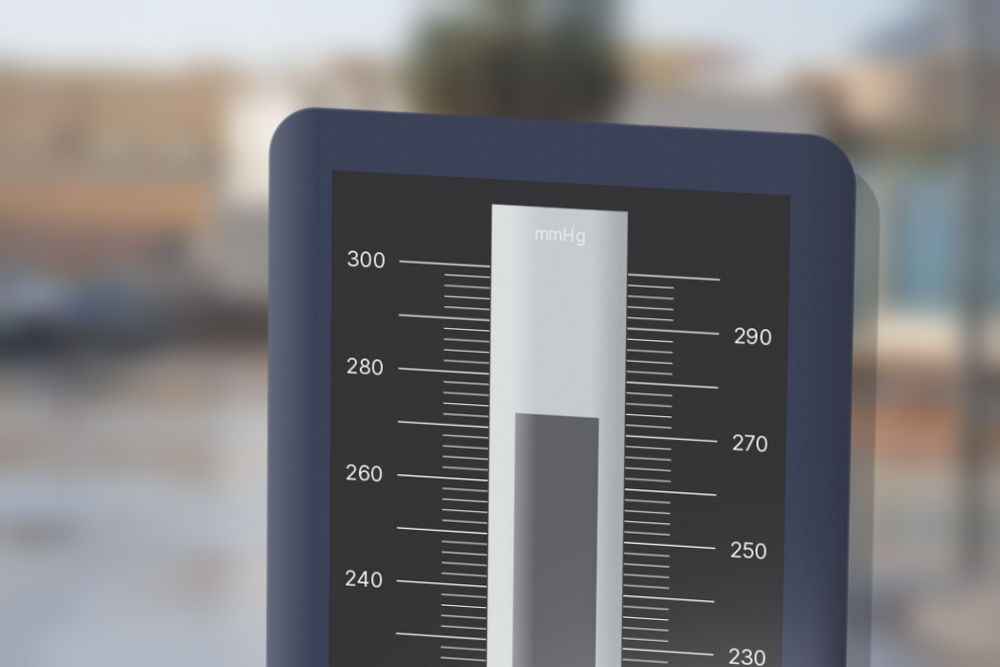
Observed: 273 mmHg
